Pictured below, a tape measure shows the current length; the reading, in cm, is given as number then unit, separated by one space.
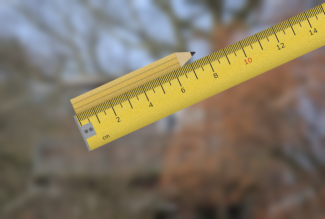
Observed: 7.5 cm
